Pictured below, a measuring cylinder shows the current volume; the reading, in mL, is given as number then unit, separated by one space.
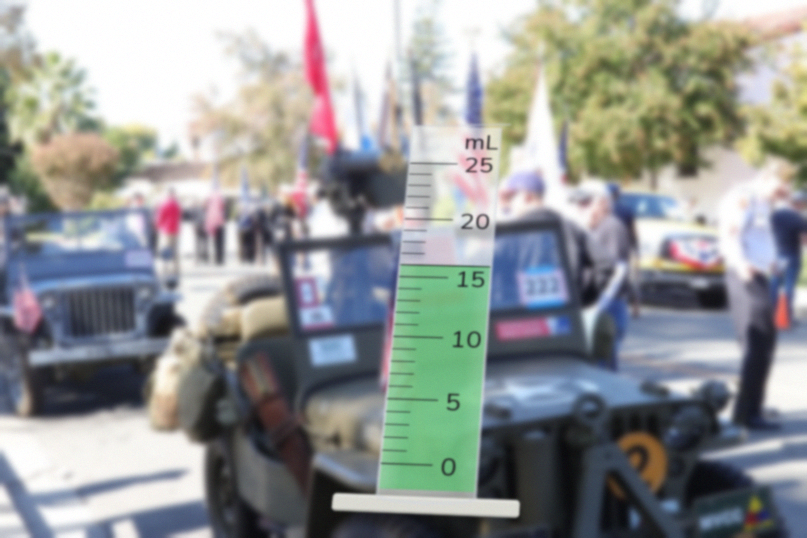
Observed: 16 mL
